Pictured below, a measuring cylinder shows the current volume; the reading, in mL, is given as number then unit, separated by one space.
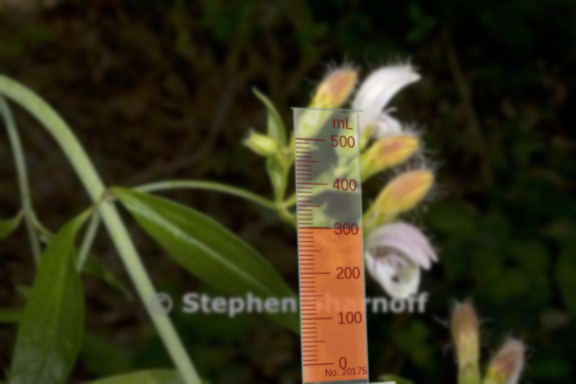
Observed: 300 mL
